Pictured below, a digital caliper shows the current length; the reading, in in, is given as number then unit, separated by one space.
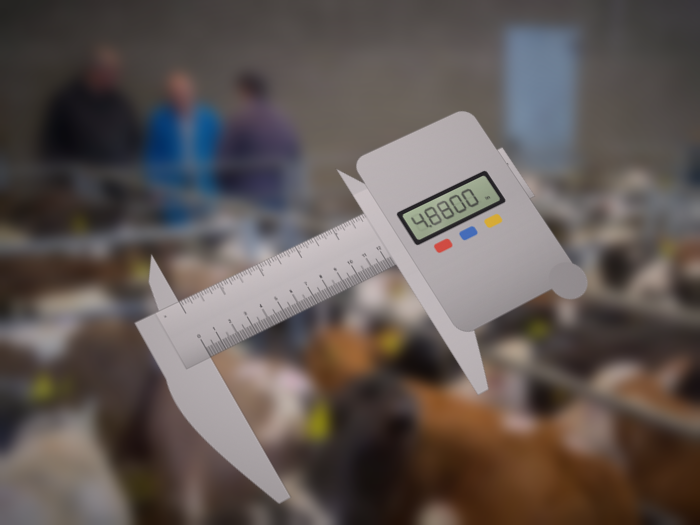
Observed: 4.8800 in
